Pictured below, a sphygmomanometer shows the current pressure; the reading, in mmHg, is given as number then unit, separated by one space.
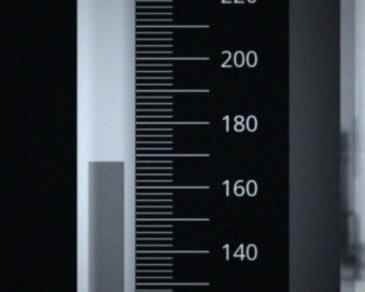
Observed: 168 mmHg
